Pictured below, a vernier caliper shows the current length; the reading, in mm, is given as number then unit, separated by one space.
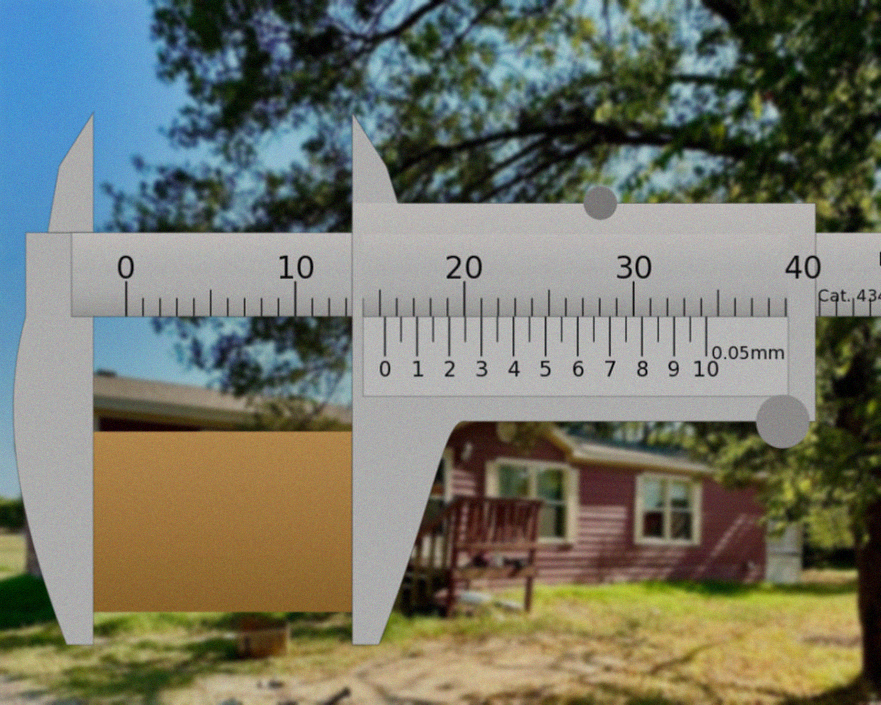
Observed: 15.3 mm
